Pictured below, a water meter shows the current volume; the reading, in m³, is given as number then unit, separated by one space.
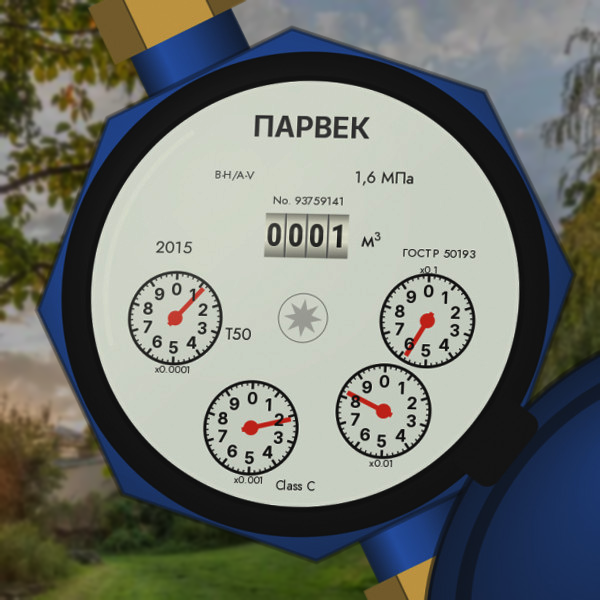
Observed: 1.5821 m³
